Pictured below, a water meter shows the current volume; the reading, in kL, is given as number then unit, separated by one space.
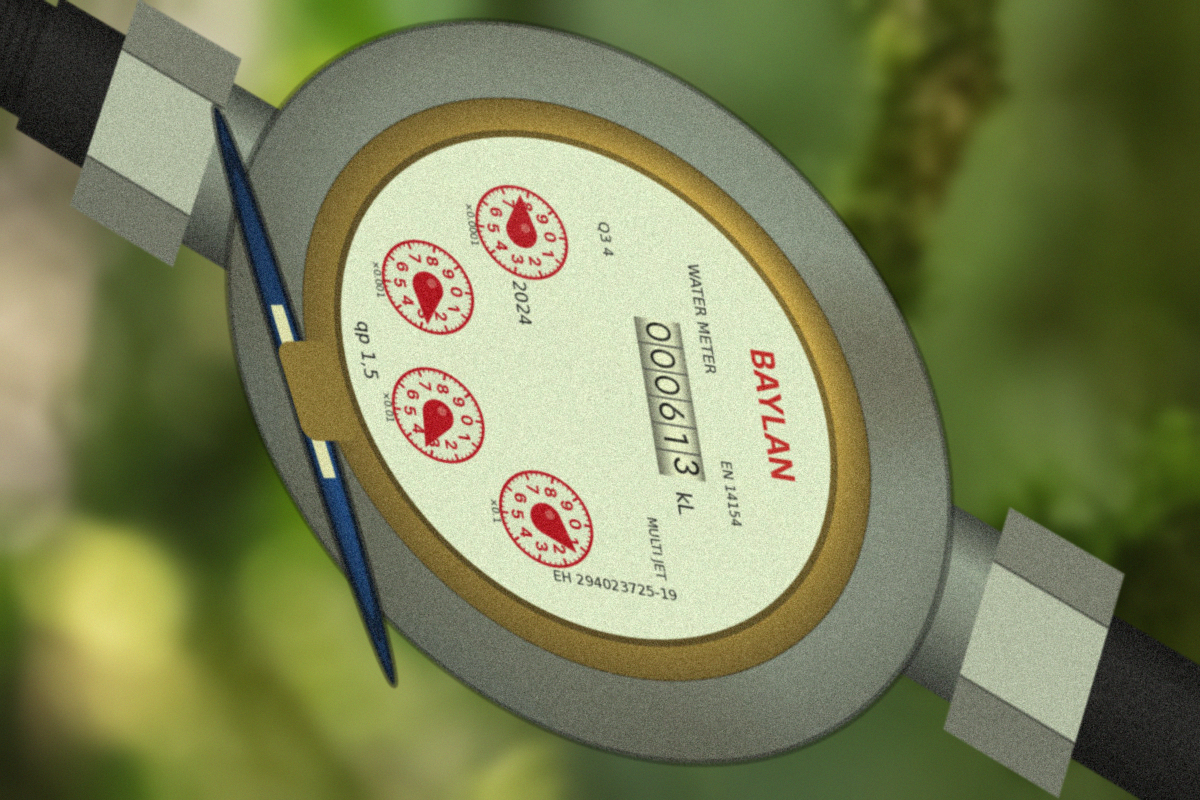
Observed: 613.1327 kL
